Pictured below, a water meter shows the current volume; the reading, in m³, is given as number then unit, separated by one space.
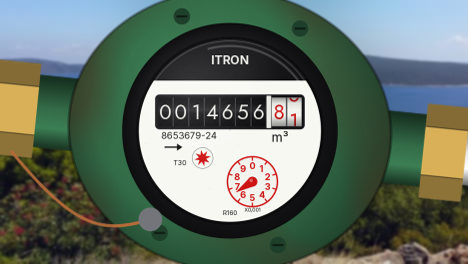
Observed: 14656.806 m³
